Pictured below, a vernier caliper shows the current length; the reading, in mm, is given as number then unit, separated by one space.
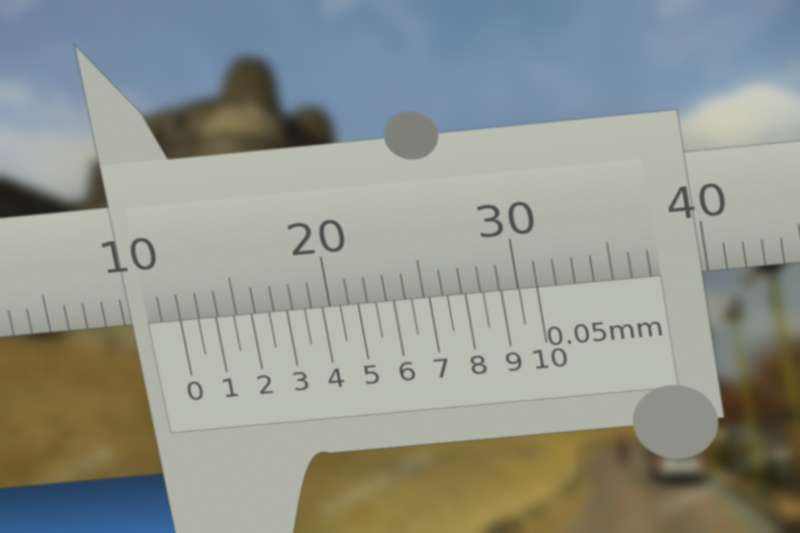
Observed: 12.0 mm
